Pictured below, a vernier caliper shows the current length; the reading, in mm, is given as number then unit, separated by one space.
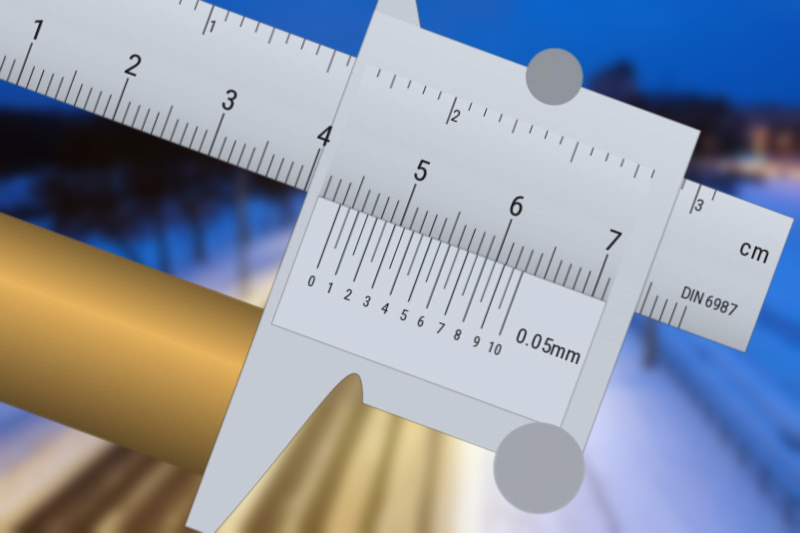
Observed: 43.8 mm
